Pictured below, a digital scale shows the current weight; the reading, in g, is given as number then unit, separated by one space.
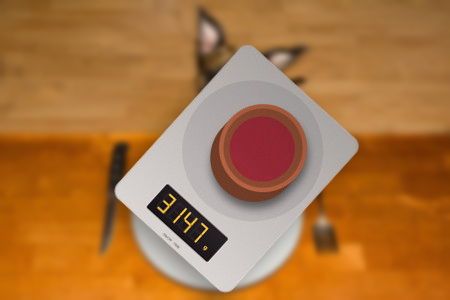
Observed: 3147 g
